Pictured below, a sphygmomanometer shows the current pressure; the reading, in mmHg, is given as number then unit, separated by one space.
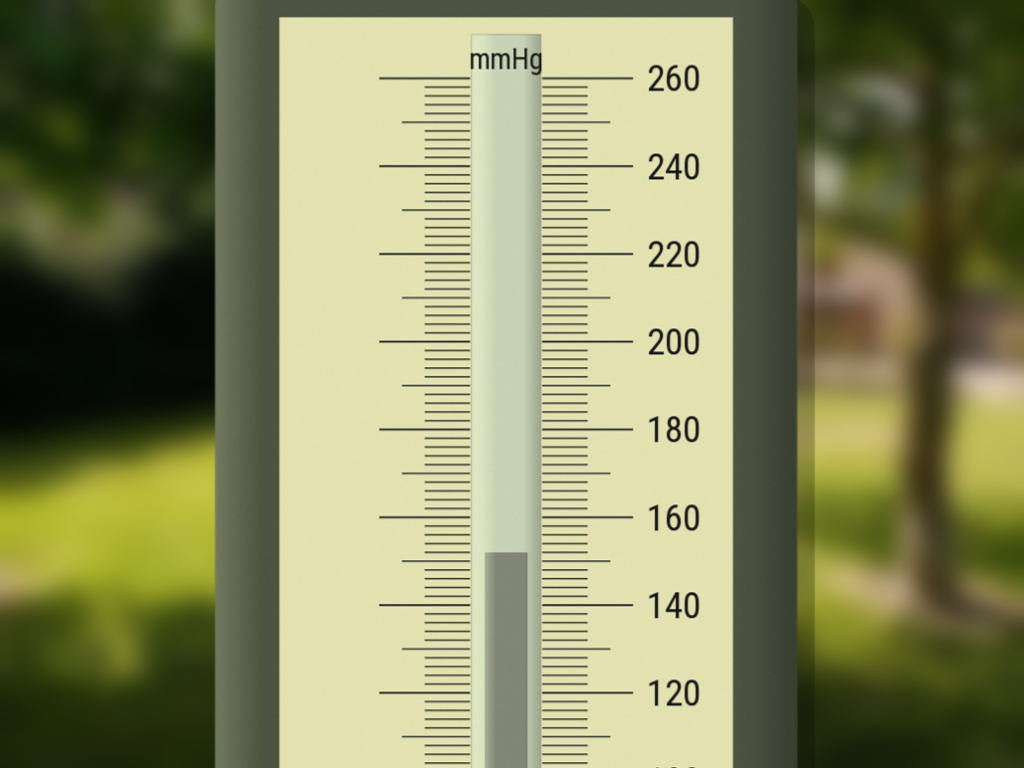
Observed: 152 mmHg
